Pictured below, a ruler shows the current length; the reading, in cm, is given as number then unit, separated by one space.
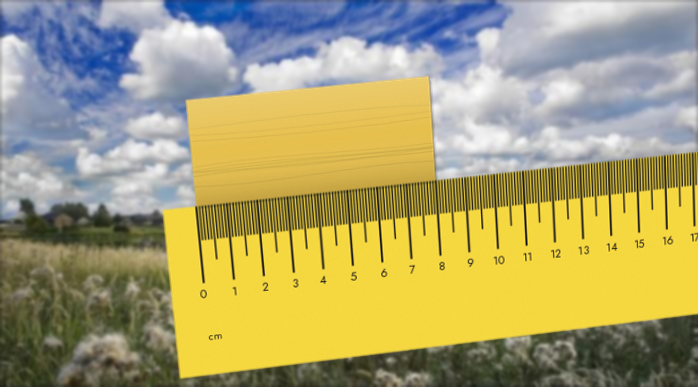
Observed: 8 cm
